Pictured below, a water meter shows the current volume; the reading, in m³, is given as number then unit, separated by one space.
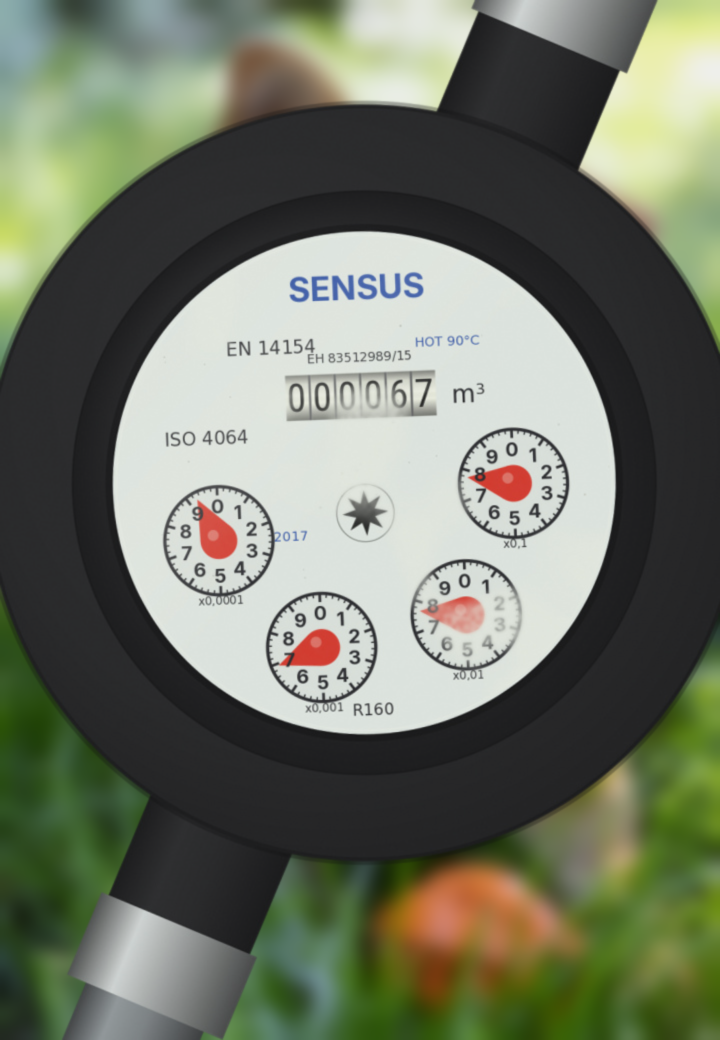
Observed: 67.7769 m³
